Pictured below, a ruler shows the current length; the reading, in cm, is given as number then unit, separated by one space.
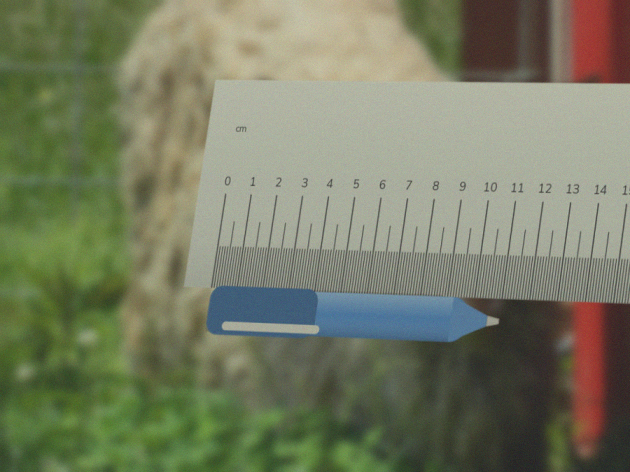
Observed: 11 cm
